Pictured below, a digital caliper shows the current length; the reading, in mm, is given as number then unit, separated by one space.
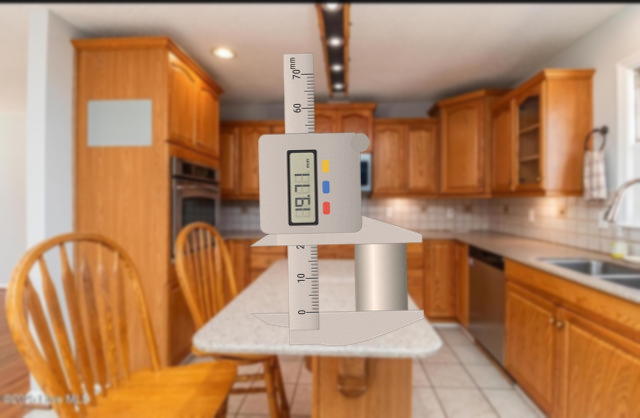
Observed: 19.71 mm
